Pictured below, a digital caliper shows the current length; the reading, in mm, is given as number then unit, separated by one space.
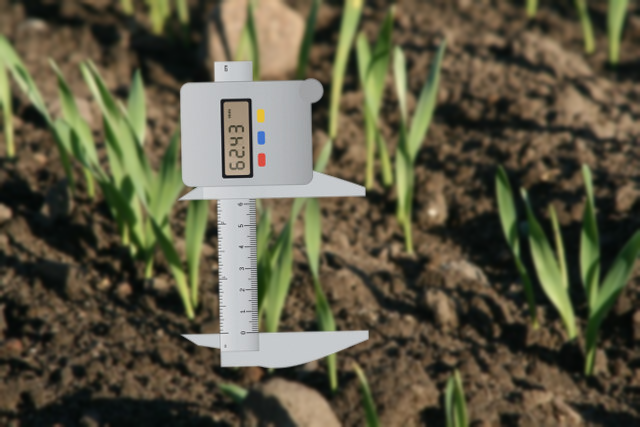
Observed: 62.43 mm
